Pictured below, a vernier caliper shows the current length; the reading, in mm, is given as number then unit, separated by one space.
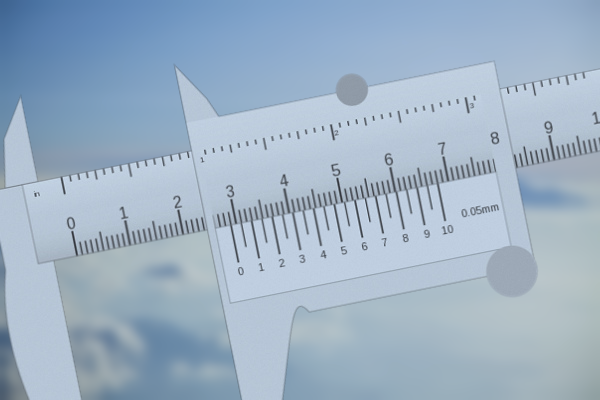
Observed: 29.0 mm
